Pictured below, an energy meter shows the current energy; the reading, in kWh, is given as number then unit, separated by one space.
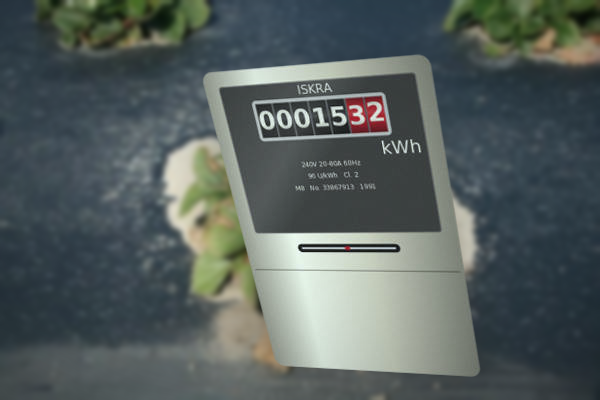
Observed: 15.32 kWh
